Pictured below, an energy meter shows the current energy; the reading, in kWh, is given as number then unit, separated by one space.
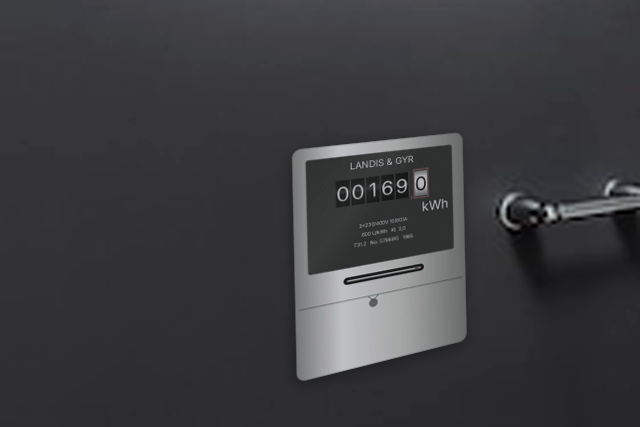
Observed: 169.0 kWh
